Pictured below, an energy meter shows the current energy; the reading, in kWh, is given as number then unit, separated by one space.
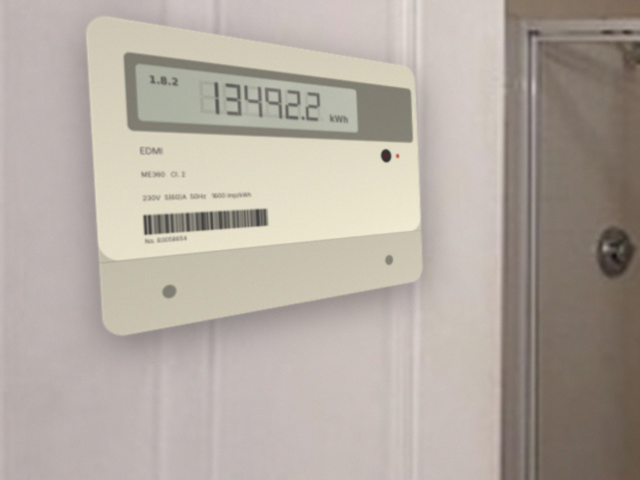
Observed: 13492.2 kWh
